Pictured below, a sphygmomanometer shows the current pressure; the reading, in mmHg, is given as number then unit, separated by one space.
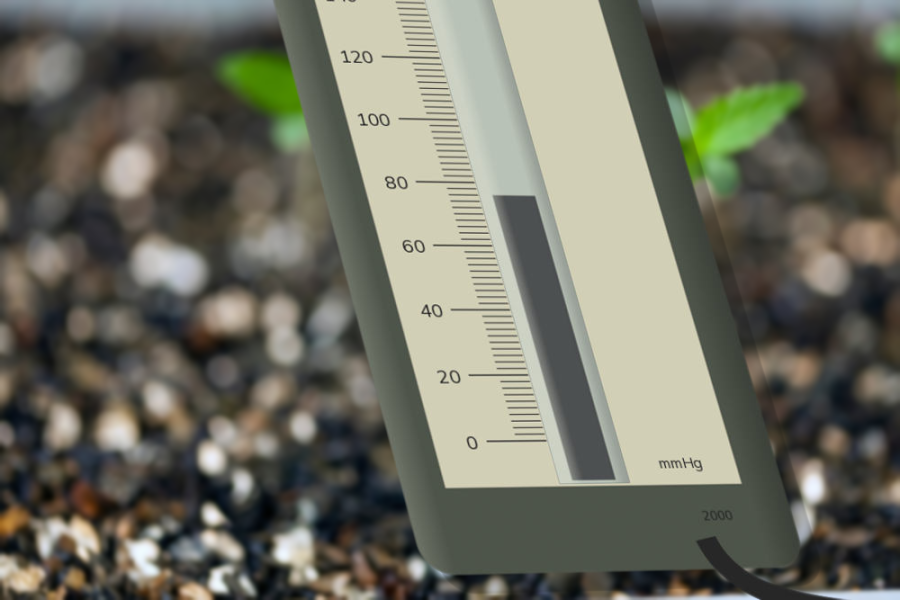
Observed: 76 mmHg
